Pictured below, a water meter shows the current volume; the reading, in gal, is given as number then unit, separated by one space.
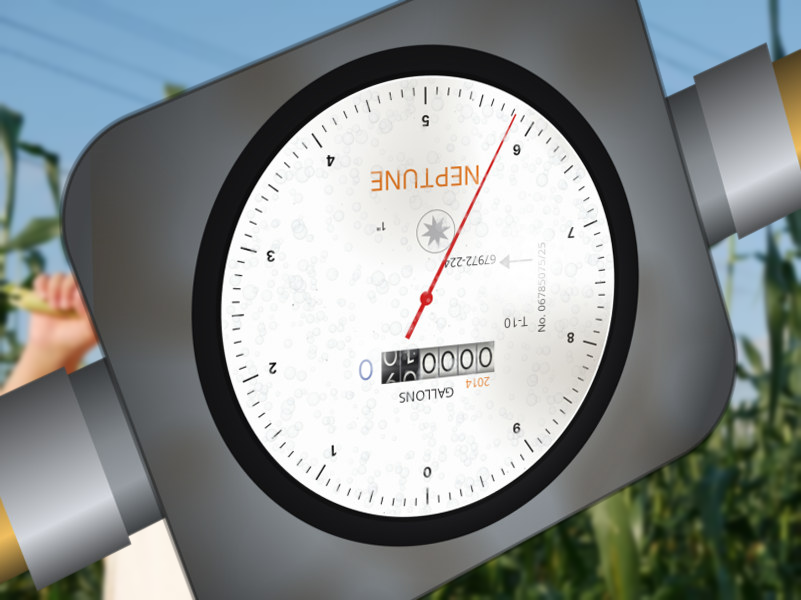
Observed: 95.8 gal
